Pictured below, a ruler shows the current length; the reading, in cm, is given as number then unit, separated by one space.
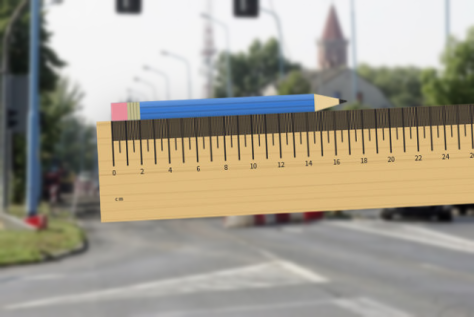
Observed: 17 cm
